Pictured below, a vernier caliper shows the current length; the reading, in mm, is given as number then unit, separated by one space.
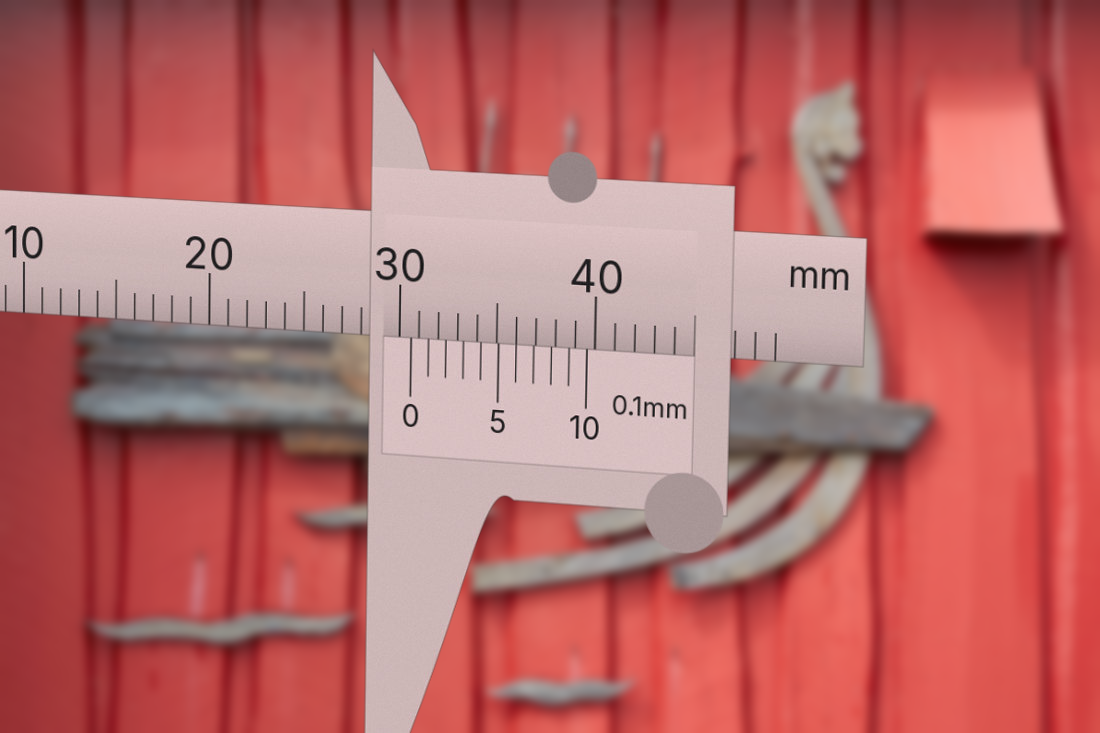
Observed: 30.6 mm
